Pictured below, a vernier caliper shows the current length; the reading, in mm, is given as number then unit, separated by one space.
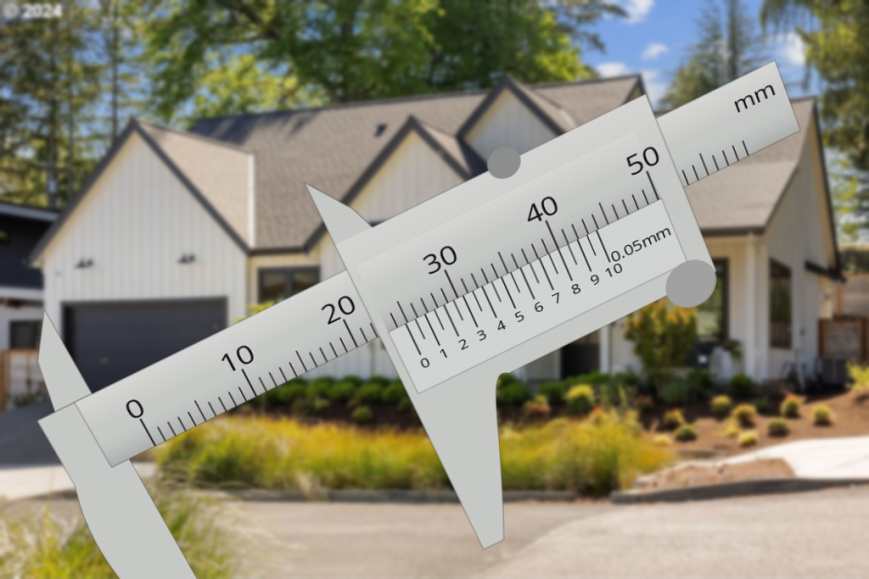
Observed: 24.8 mm
